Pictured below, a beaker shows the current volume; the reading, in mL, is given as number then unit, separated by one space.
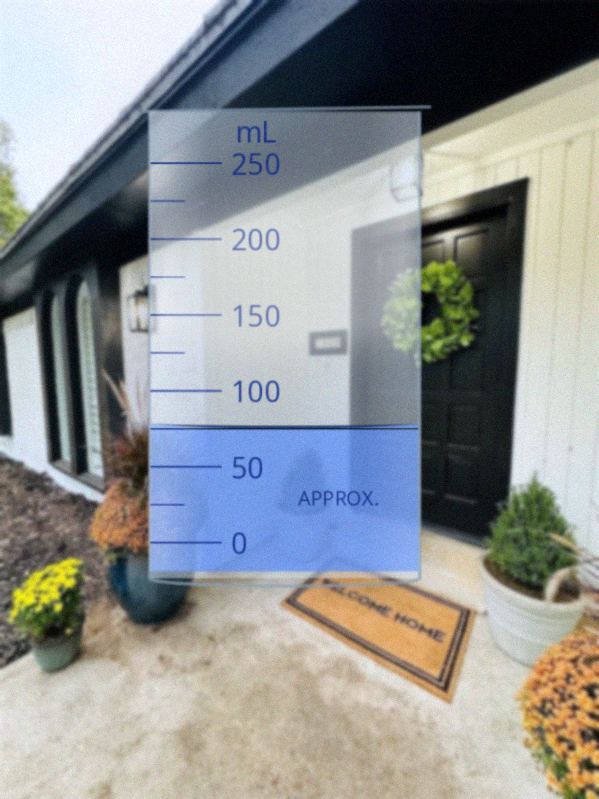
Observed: 75 mL
